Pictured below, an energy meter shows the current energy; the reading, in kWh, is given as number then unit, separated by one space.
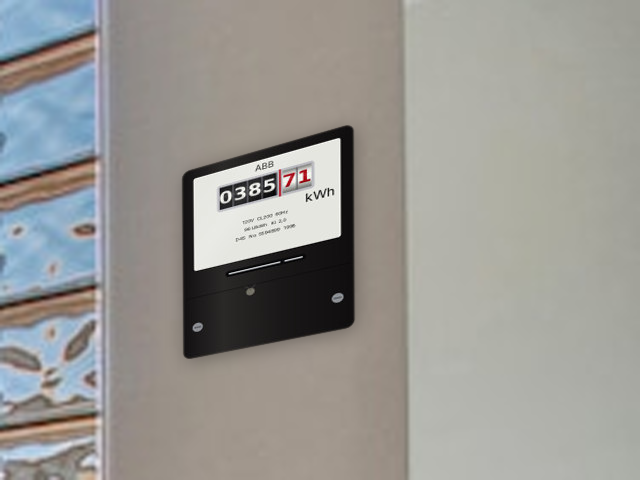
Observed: 385.71 kWh
